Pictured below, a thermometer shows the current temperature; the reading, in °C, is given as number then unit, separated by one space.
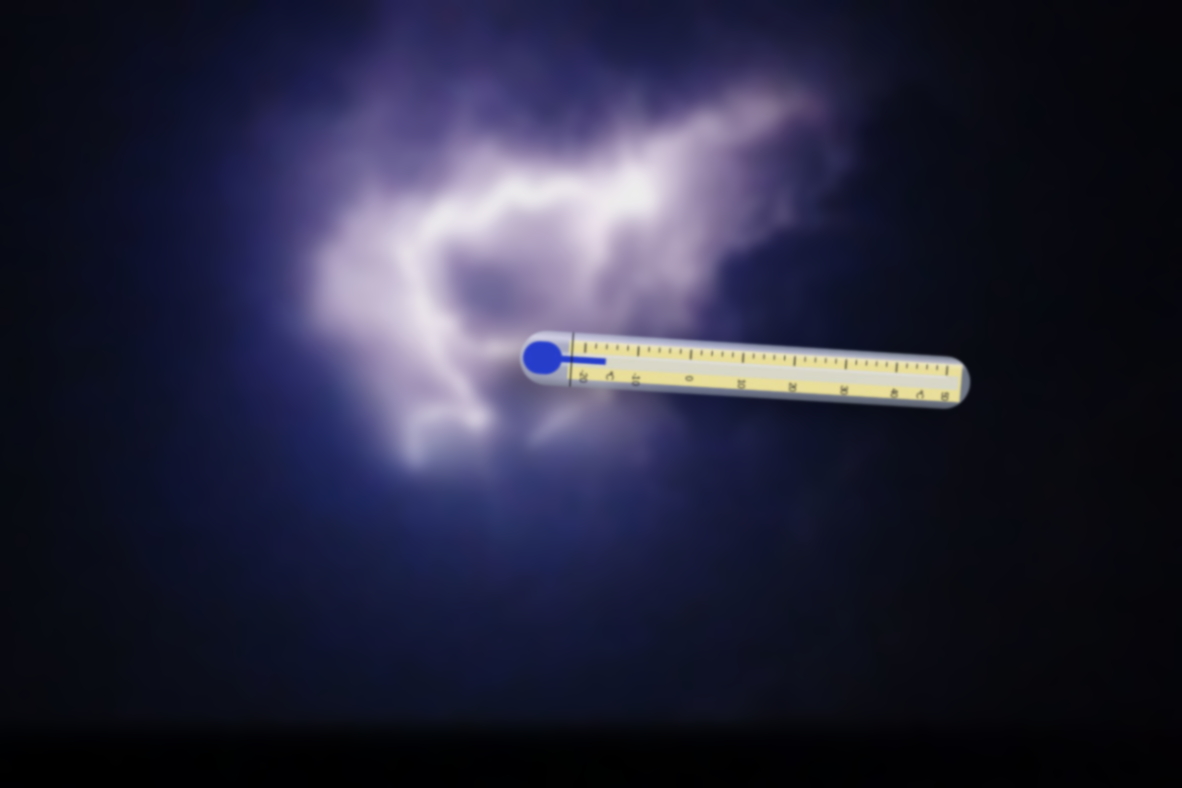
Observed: -16 °C
